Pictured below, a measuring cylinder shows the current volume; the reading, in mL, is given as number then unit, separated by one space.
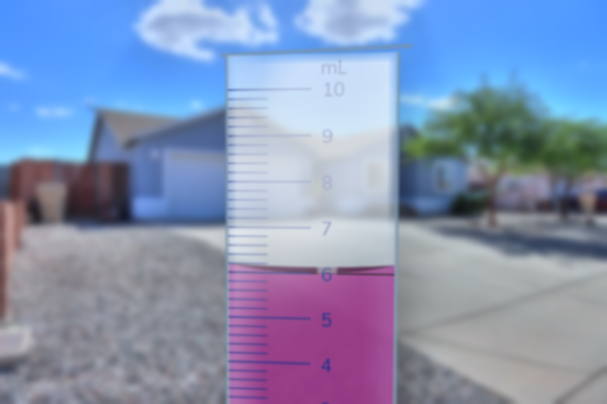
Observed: 6 mL
